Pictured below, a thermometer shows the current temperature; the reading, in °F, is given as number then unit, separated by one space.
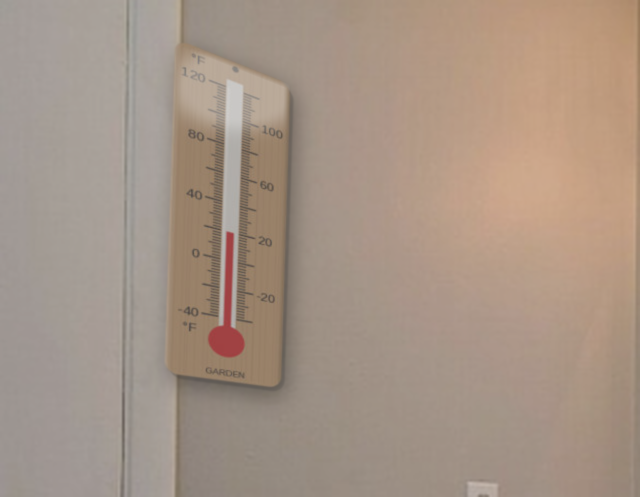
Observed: 20 °F
